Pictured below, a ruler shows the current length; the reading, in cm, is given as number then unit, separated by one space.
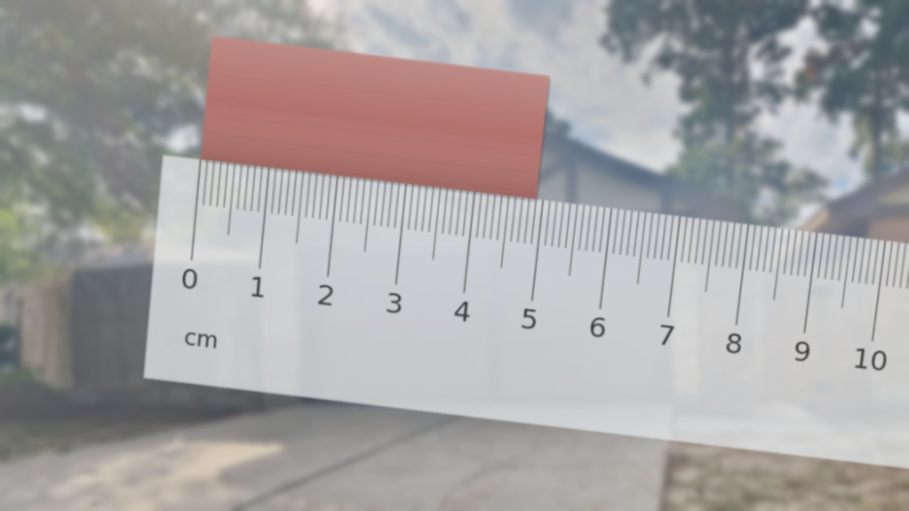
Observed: 4.9 cm
